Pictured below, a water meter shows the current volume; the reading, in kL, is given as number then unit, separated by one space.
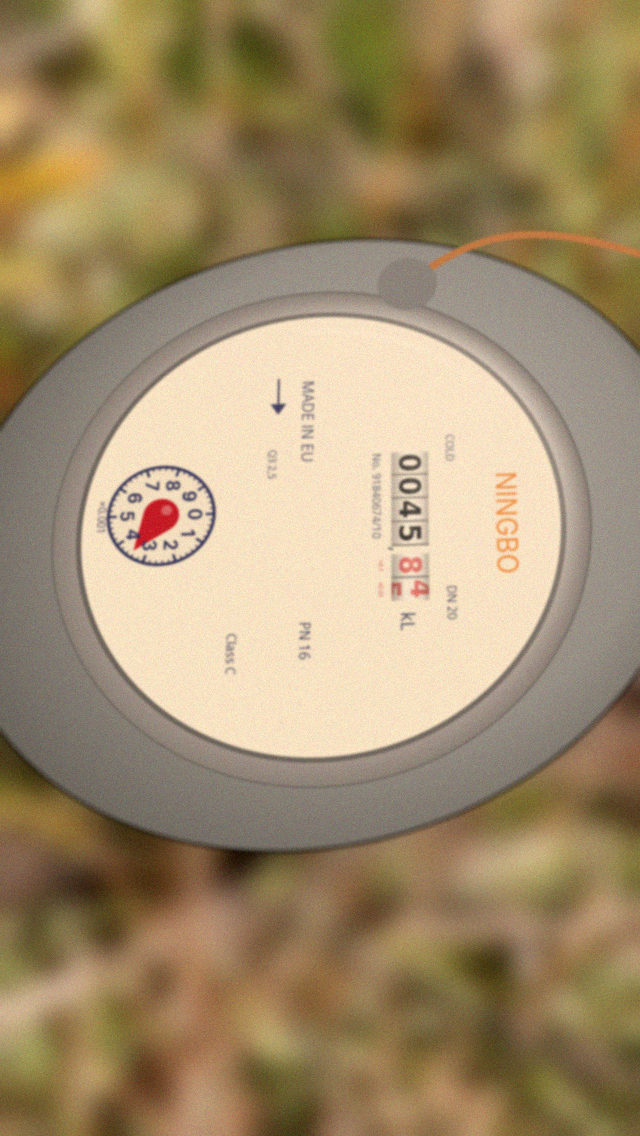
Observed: 45.843 kL
